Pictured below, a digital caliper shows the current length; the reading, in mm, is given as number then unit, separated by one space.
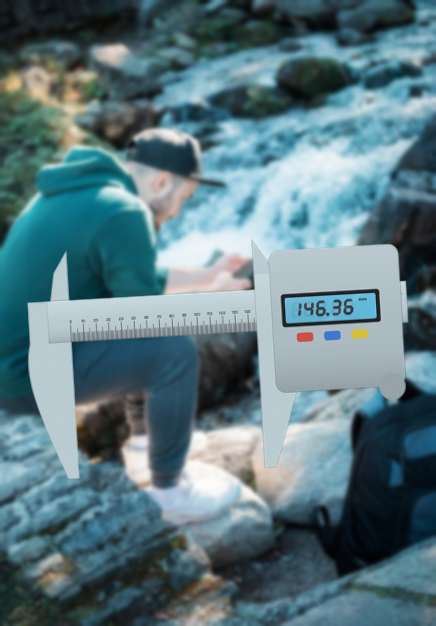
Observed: 146.36 mm
